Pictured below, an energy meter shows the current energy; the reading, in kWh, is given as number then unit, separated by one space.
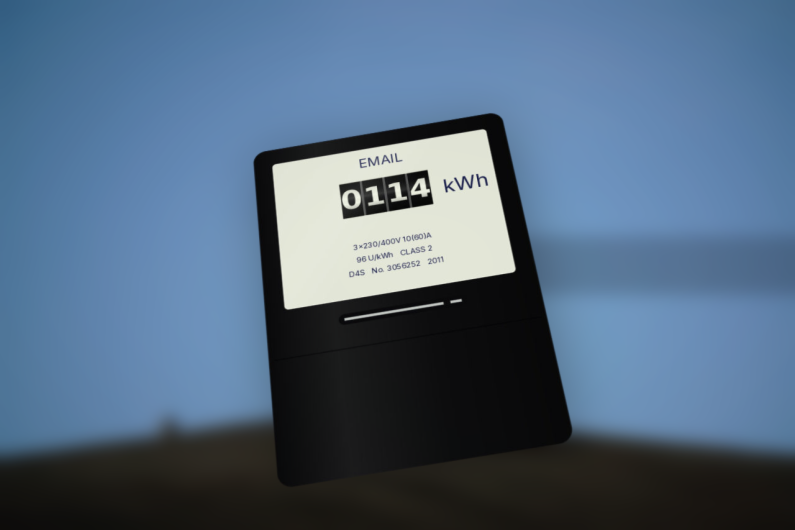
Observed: 114 kWh
